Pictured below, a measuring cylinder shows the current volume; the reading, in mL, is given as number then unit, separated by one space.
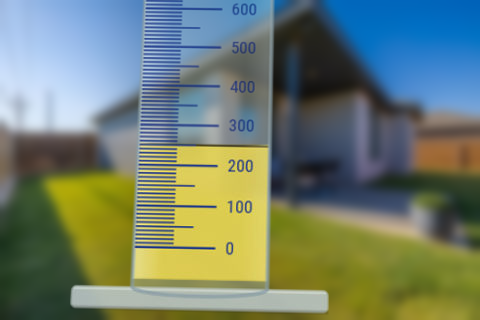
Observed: 250 mL
